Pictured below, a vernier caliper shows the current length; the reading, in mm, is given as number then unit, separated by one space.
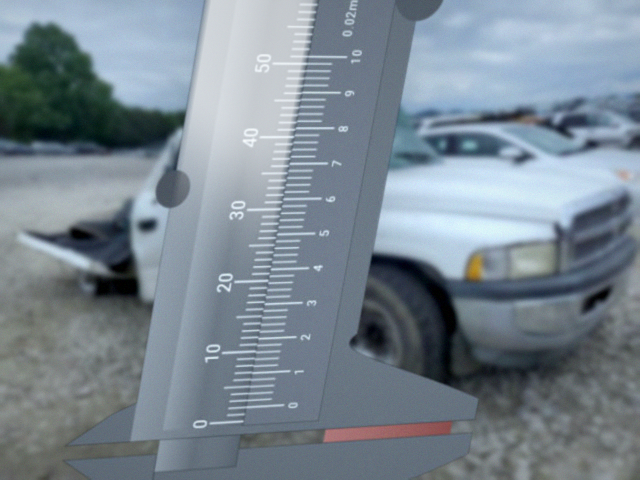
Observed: 2.0 mm
